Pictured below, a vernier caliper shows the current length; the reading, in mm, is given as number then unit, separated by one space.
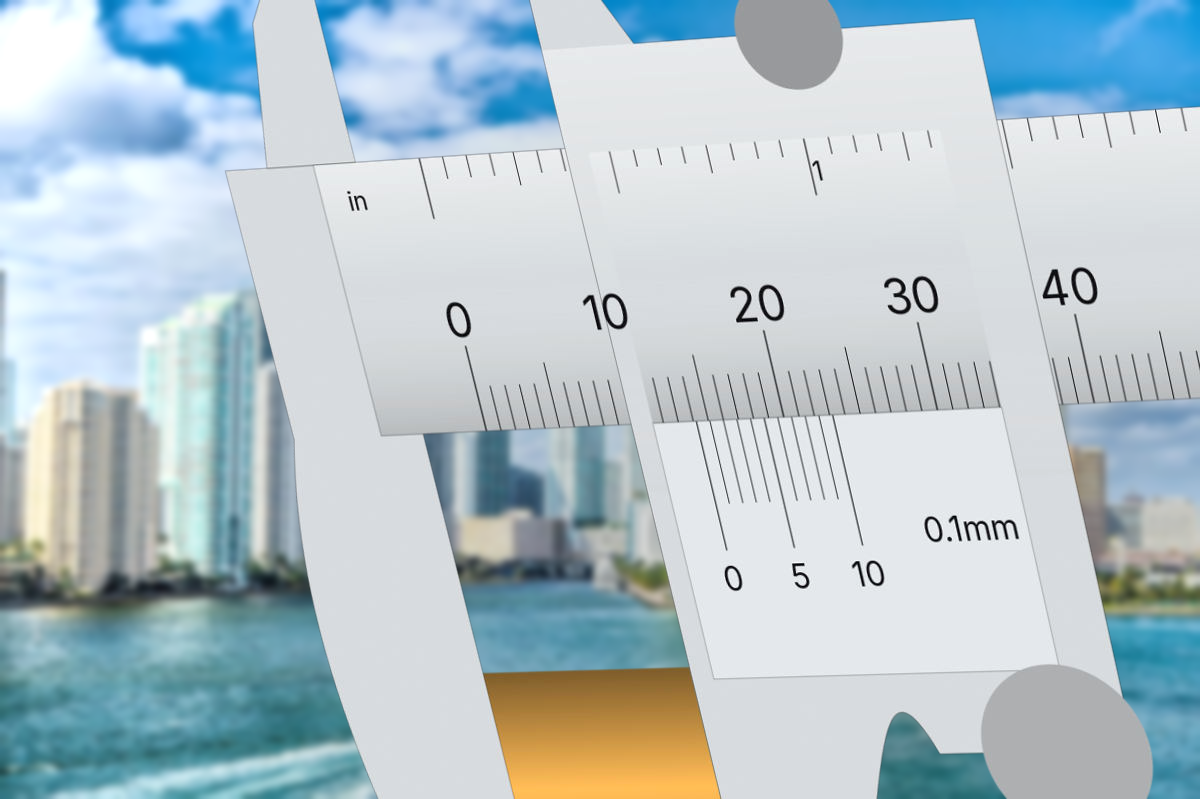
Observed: 14.2 mm
